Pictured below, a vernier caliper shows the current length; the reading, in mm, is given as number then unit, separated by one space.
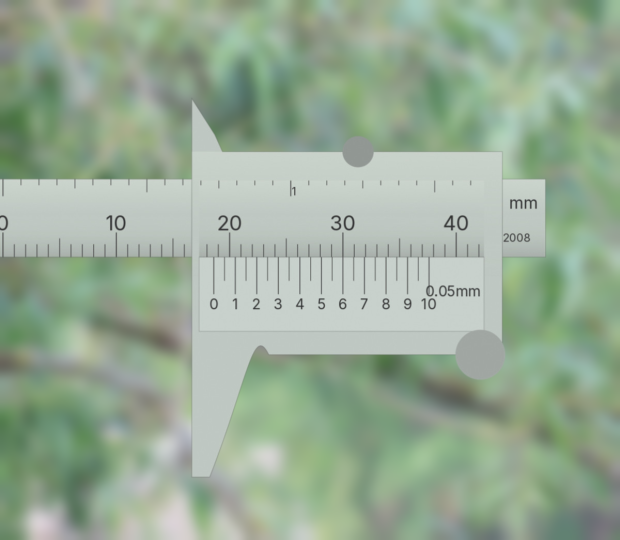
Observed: 18.6 mm
